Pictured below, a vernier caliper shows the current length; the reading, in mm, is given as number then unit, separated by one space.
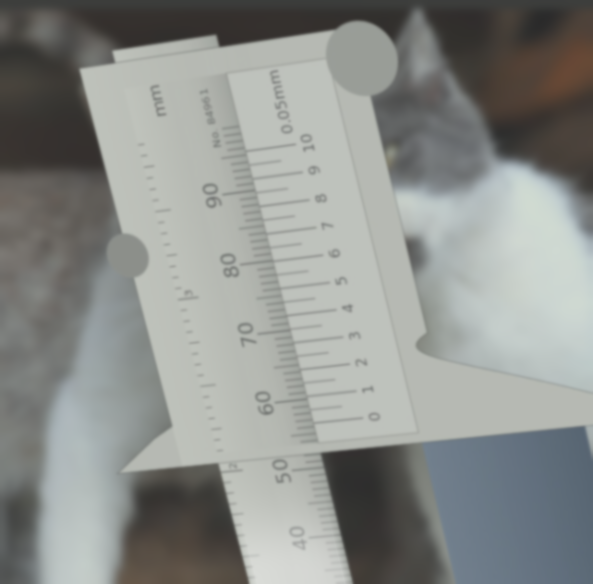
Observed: 56.5 mm
